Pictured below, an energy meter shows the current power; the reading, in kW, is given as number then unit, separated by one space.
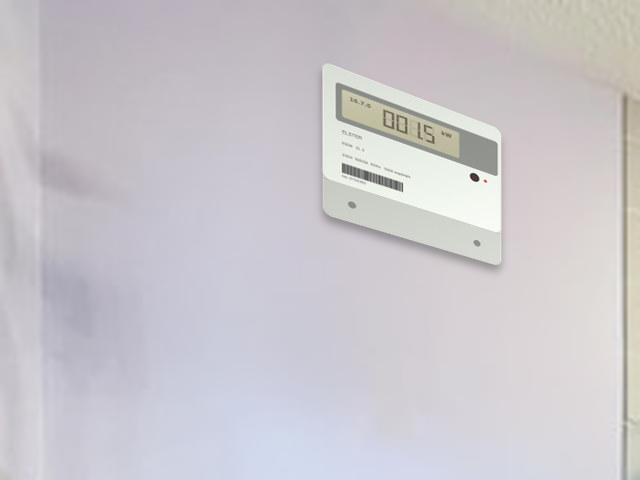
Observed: 1.5 kW
